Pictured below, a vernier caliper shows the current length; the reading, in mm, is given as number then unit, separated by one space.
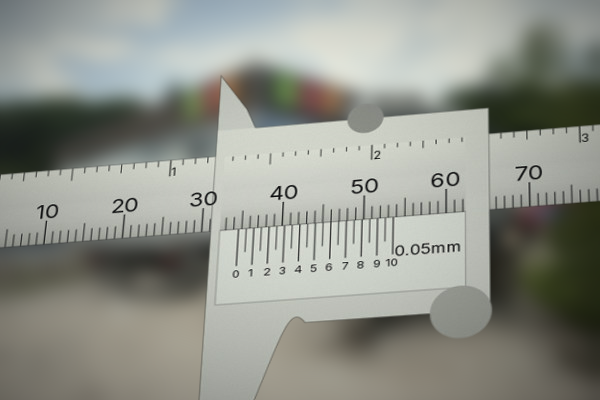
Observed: 34.6 mm
